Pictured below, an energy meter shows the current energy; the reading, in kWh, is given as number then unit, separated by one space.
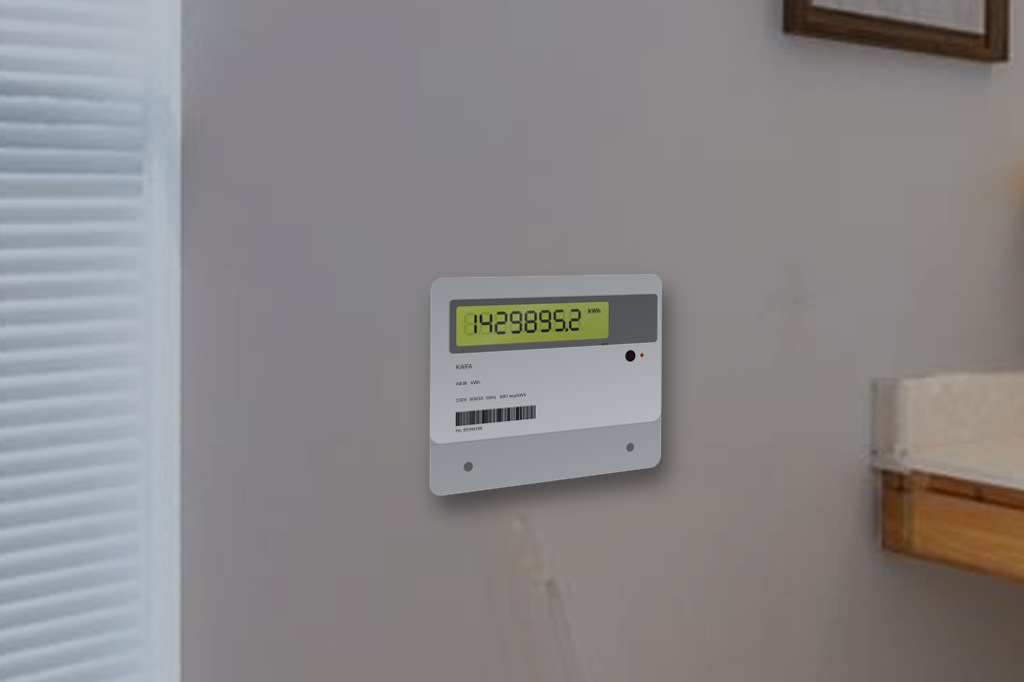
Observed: 1429895.2 kWh
